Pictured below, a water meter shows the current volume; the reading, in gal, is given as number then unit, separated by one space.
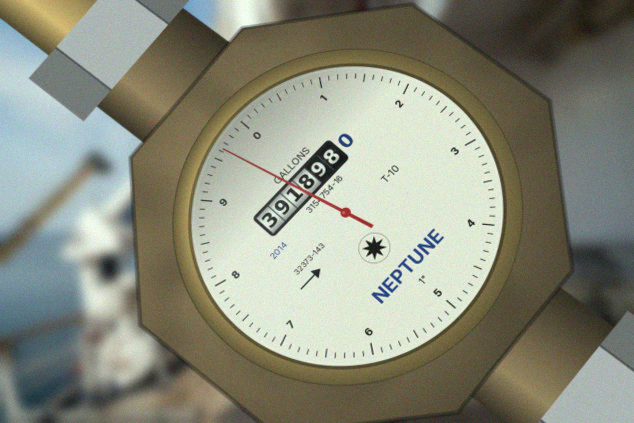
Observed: 3918979.6 gal
